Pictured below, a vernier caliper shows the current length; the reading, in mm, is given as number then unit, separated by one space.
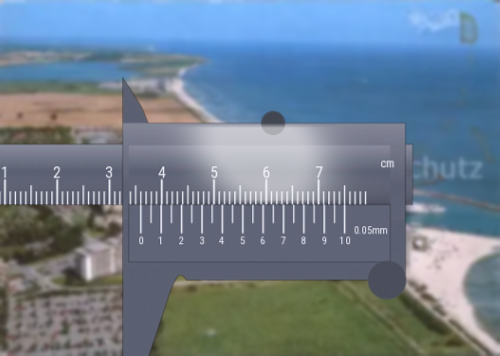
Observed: 36.0 mm
